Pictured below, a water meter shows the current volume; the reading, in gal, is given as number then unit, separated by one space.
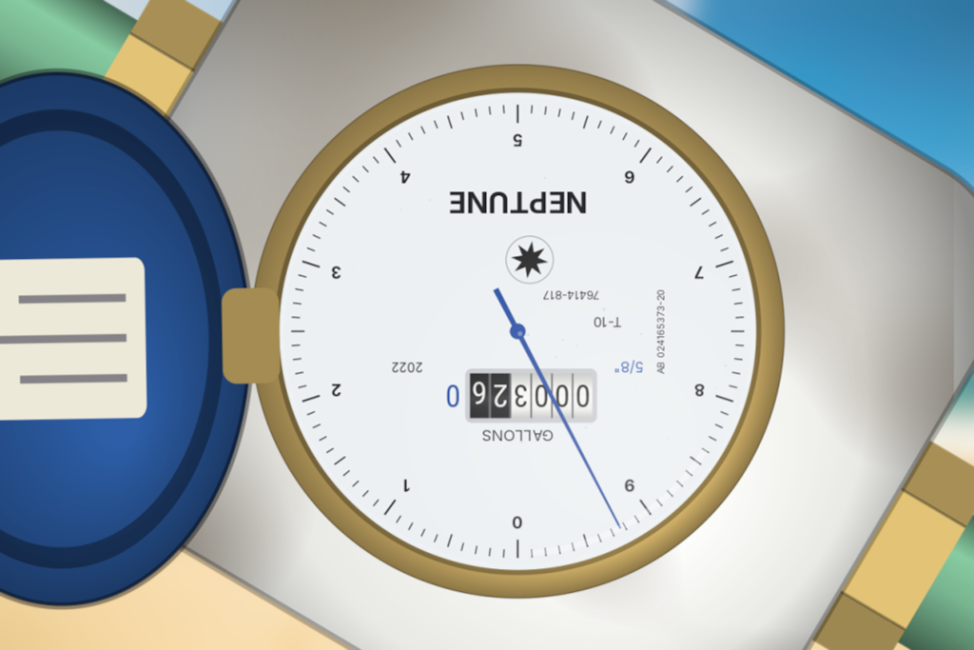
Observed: 3259.2 gal
